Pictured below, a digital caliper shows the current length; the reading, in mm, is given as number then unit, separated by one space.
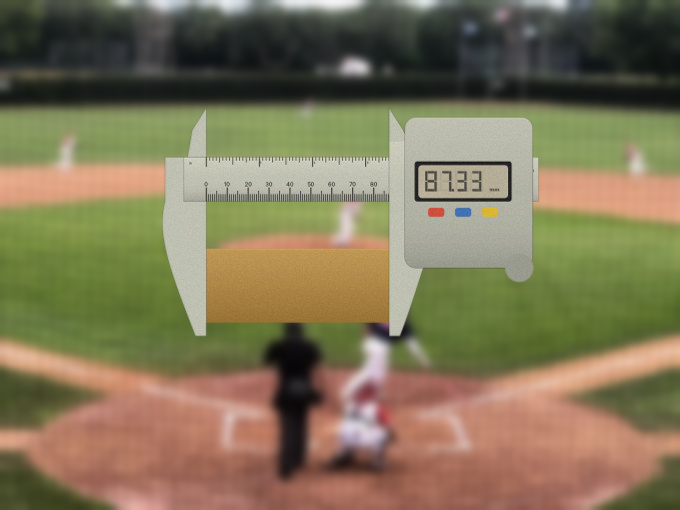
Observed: 87.33 mm
